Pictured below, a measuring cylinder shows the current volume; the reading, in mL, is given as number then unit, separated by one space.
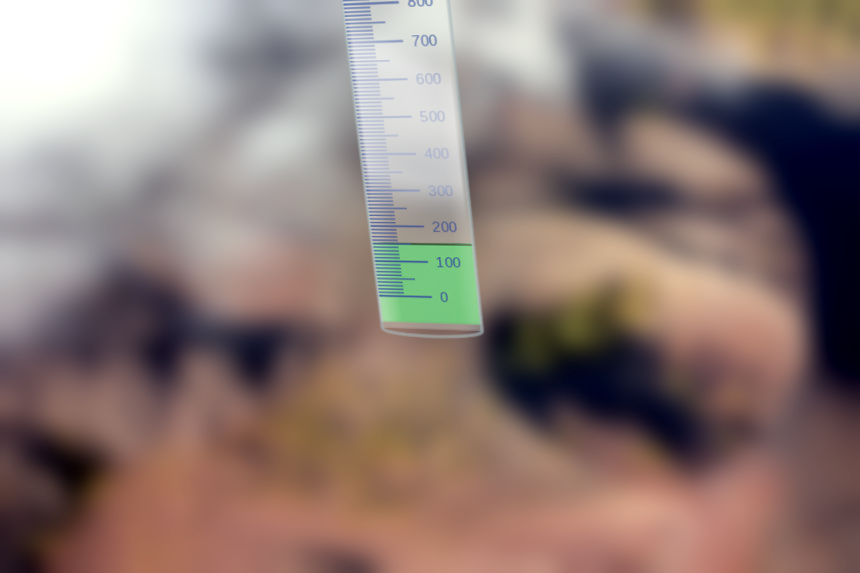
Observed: 150 mL
